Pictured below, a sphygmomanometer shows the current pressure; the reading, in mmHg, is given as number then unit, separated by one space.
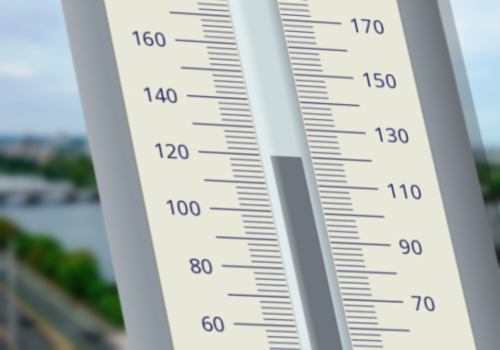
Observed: 120 mmHg
